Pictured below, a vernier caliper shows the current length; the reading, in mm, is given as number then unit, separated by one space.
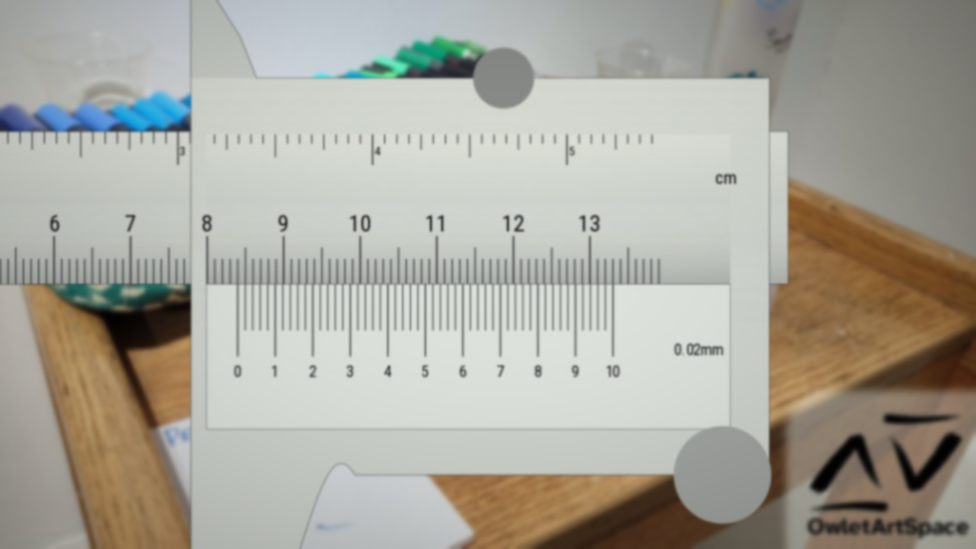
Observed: 84.0 mm
